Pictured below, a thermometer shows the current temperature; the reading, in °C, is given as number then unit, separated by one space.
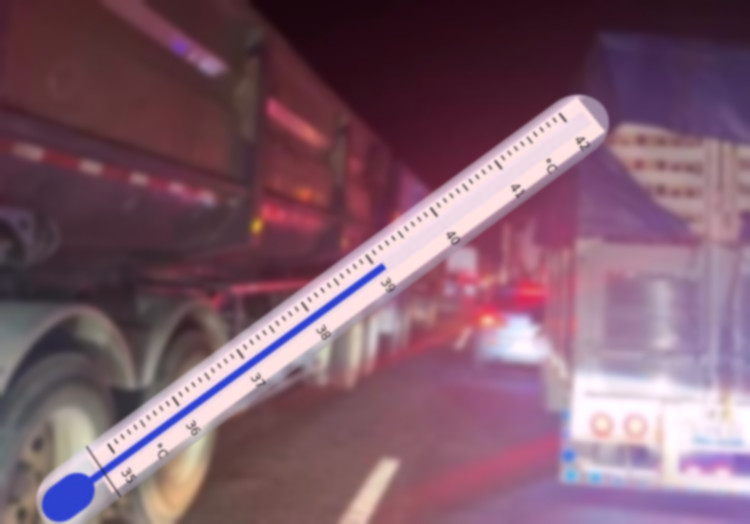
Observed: 39.1 °C
